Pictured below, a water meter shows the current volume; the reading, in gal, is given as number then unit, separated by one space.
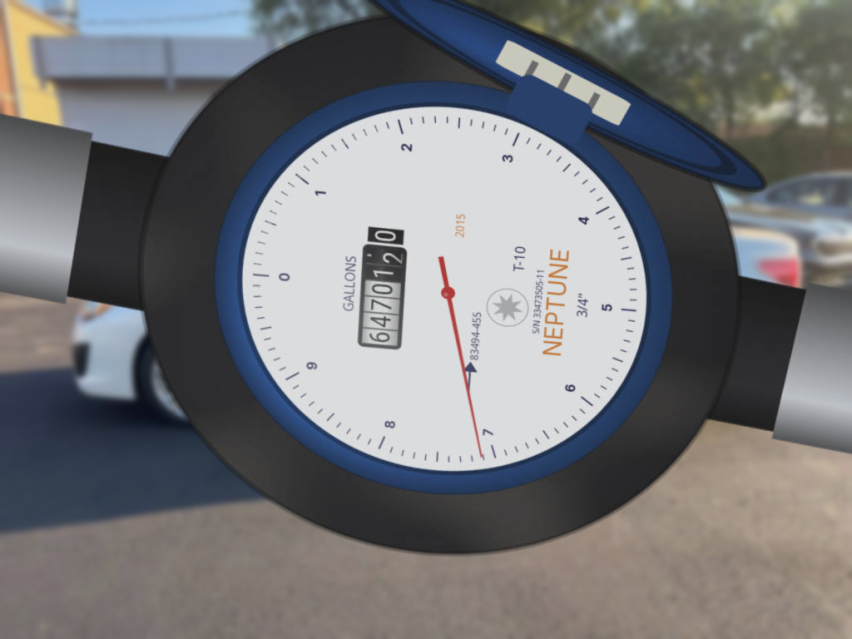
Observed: 6470117.1 gal
